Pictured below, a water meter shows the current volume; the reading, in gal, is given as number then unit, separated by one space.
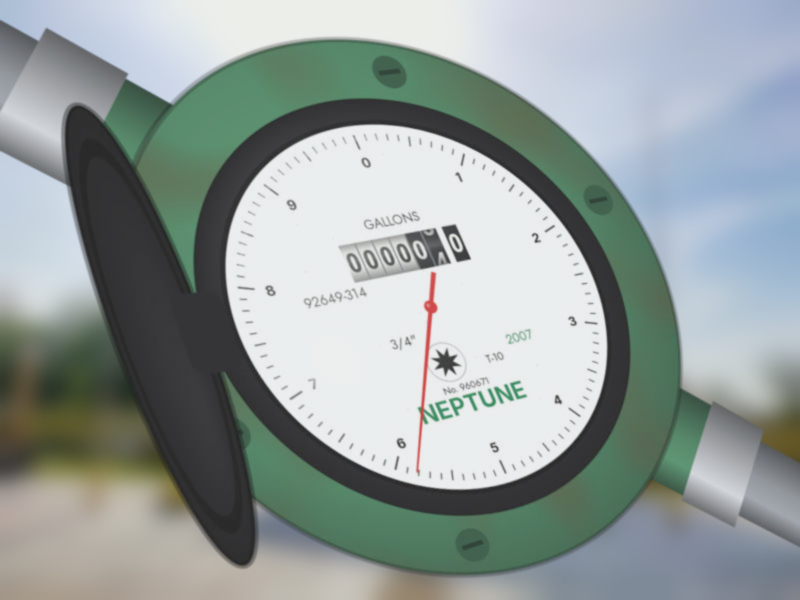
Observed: 35.8 gal
